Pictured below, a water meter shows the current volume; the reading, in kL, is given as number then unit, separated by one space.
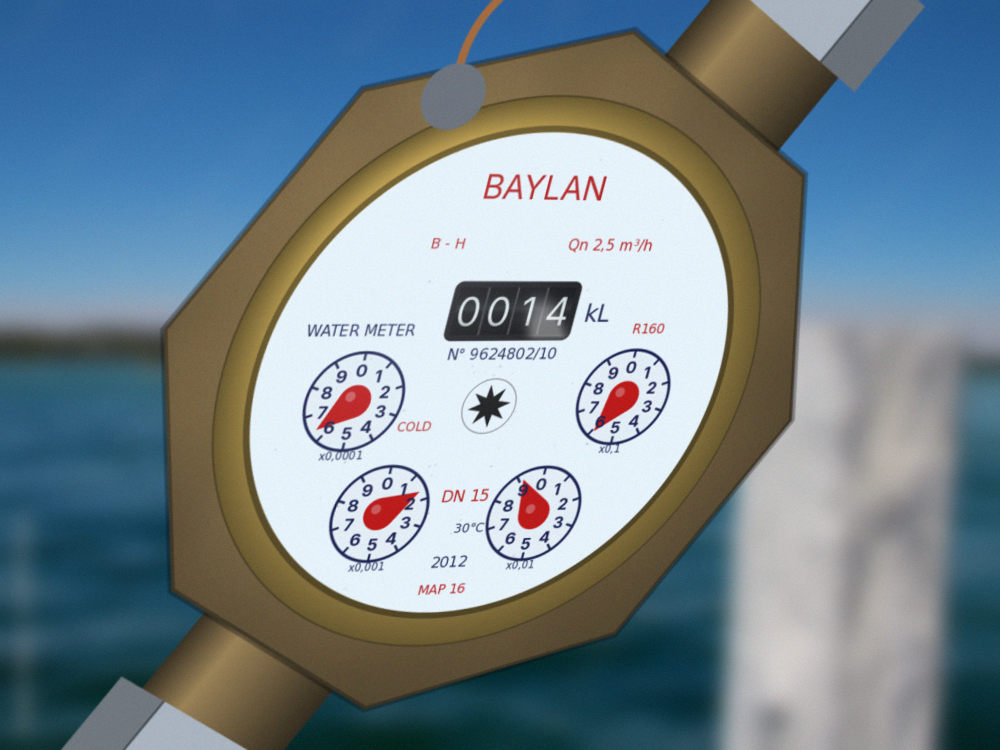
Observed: 14.5916 kL
